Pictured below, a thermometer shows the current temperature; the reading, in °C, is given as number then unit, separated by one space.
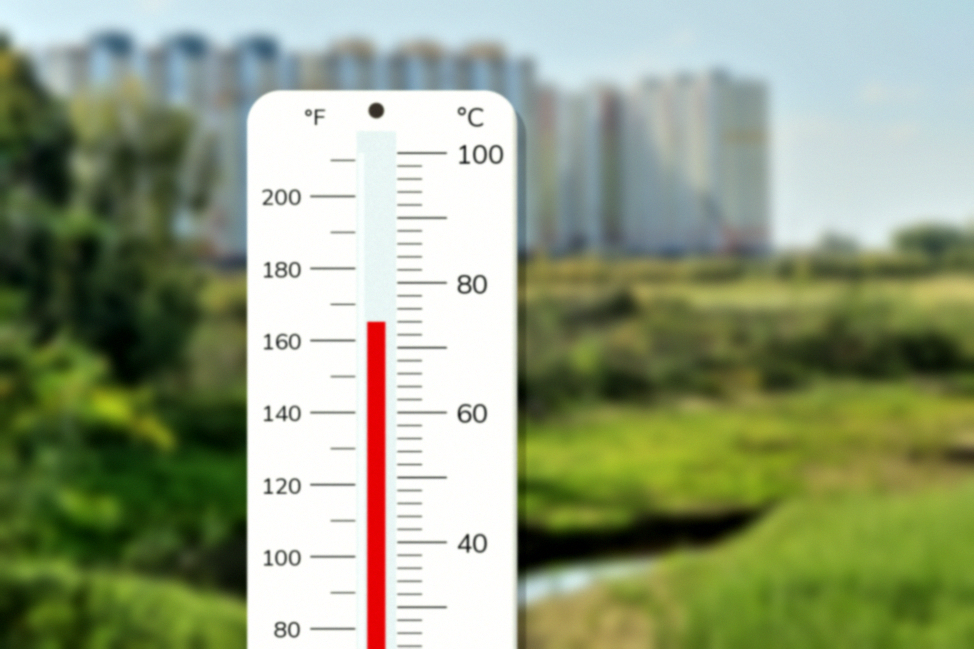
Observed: 74 °C
